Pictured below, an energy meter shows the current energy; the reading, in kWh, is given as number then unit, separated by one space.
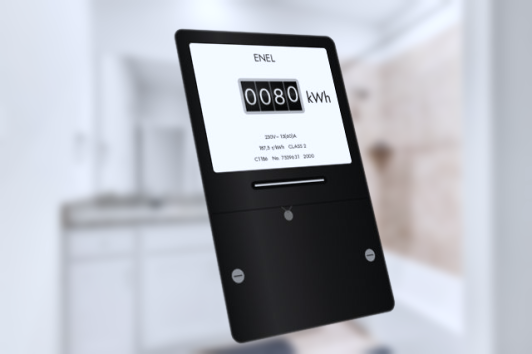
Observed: 80 kWh
